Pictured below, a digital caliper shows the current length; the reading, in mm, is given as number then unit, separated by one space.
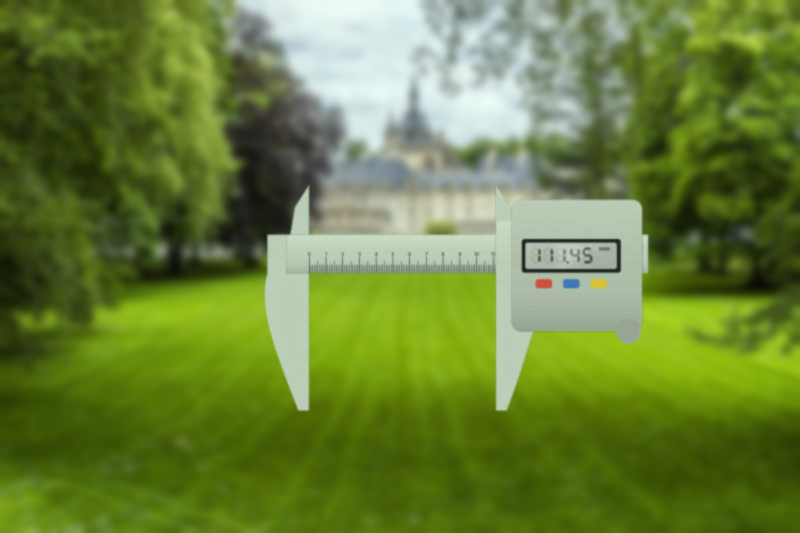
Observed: 111.45 mm
